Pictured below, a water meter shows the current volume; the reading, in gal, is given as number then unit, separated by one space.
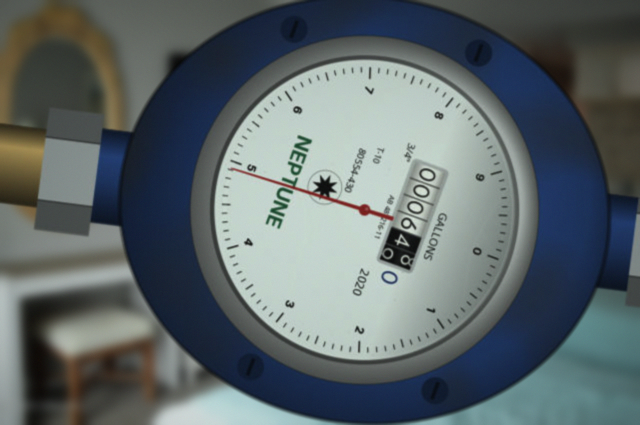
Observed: 6484.9 gal
